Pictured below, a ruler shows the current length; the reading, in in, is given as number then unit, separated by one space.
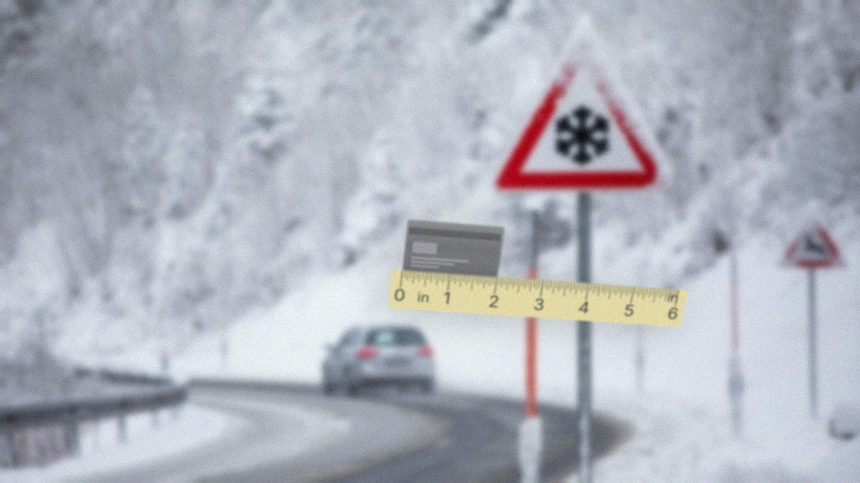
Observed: 2 in
